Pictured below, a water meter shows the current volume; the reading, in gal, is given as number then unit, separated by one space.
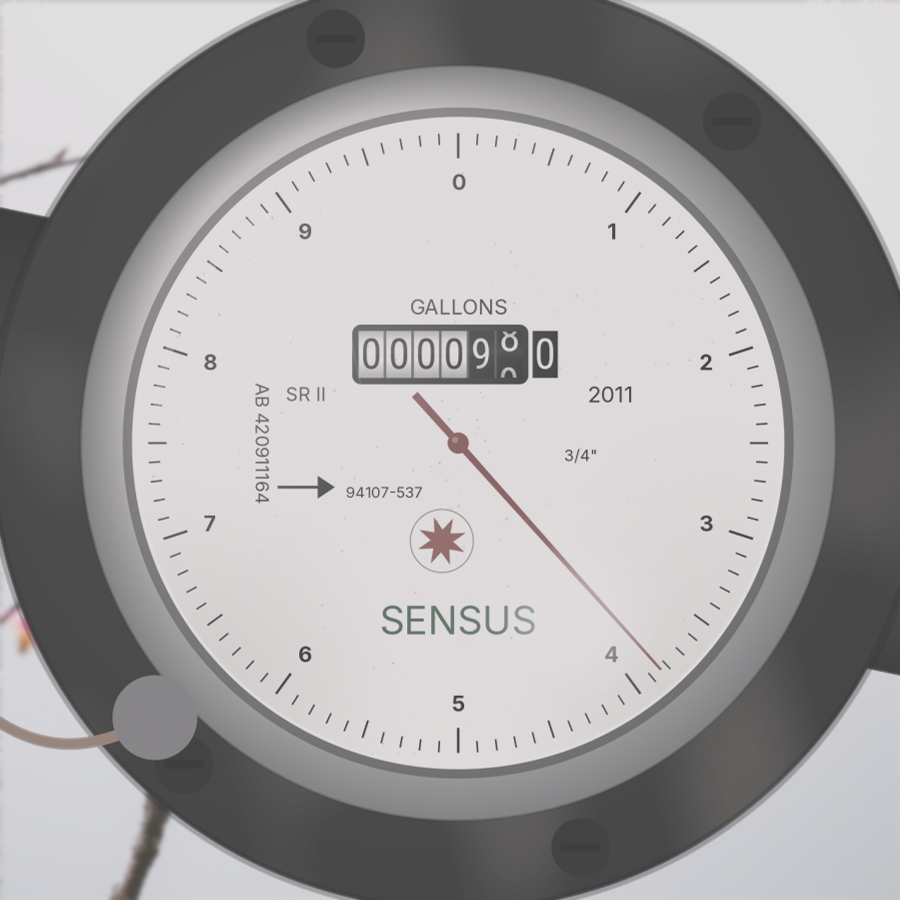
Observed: 983.8 gal
